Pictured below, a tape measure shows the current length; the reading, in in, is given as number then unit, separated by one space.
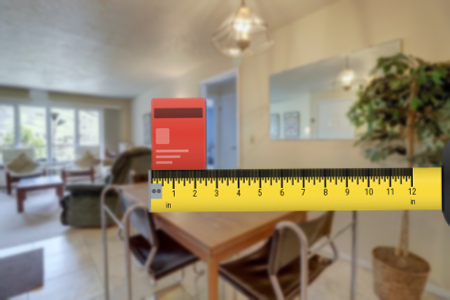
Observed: 2.5 in
